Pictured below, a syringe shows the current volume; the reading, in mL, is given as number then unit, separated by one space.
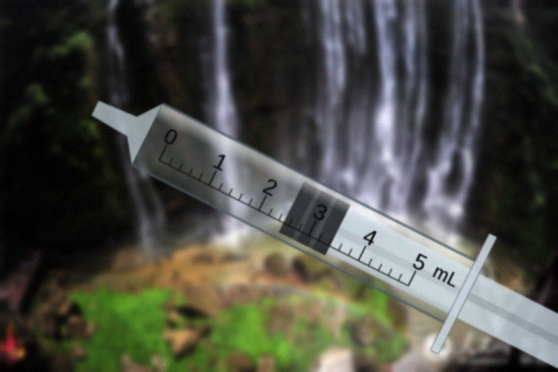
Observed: 2.5 mL
